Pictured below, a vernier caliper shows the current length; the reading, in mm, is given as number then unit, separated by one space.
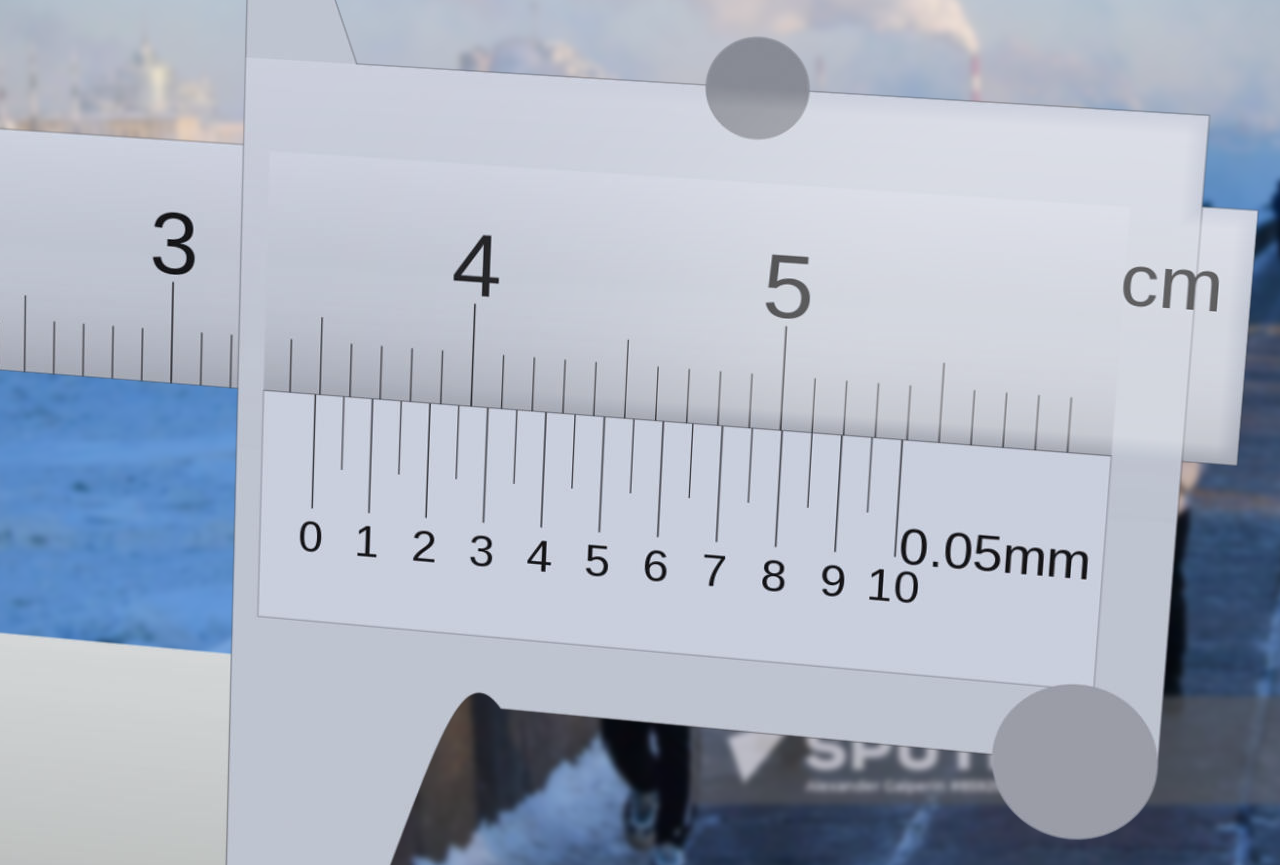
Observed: 34.85 mm
